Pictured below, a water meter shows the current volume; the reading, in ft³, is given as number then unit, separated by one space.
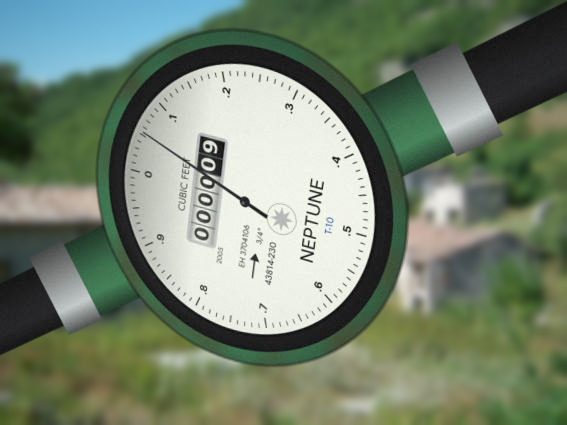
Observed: 9.05 ft³
